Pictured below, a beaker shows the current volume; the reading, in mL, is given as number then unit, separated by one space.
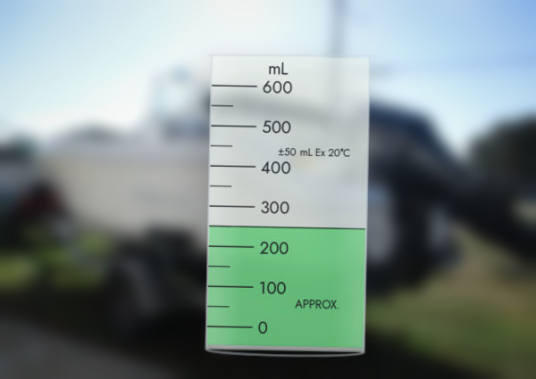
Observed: 250 mL
